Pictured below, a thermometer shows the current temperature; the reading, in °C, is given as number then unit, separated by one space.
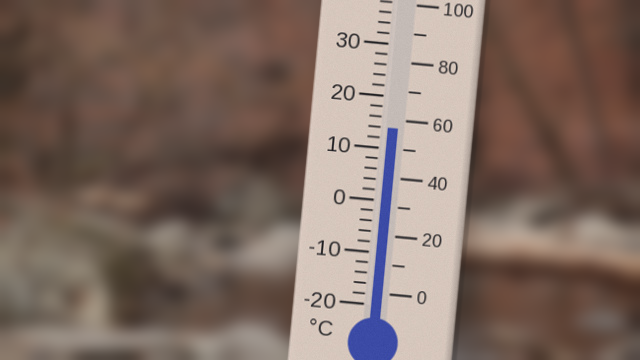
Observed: 14 °C
